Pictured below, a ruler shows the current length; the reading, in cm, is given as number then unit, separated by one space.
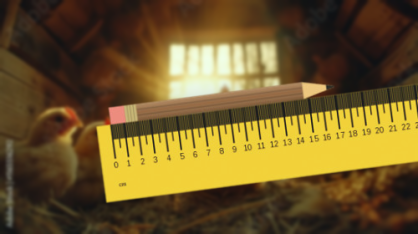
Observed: 17 cm
